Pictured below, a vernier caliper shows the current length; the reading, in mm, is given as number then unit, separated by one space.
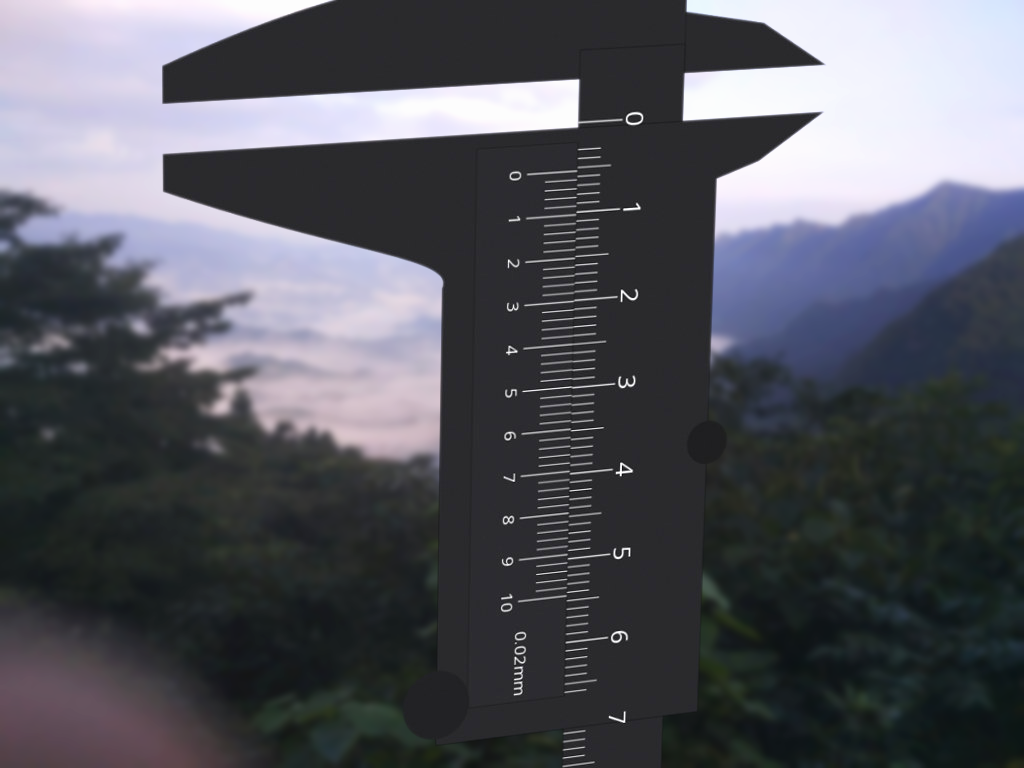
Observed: 5.4 mm
